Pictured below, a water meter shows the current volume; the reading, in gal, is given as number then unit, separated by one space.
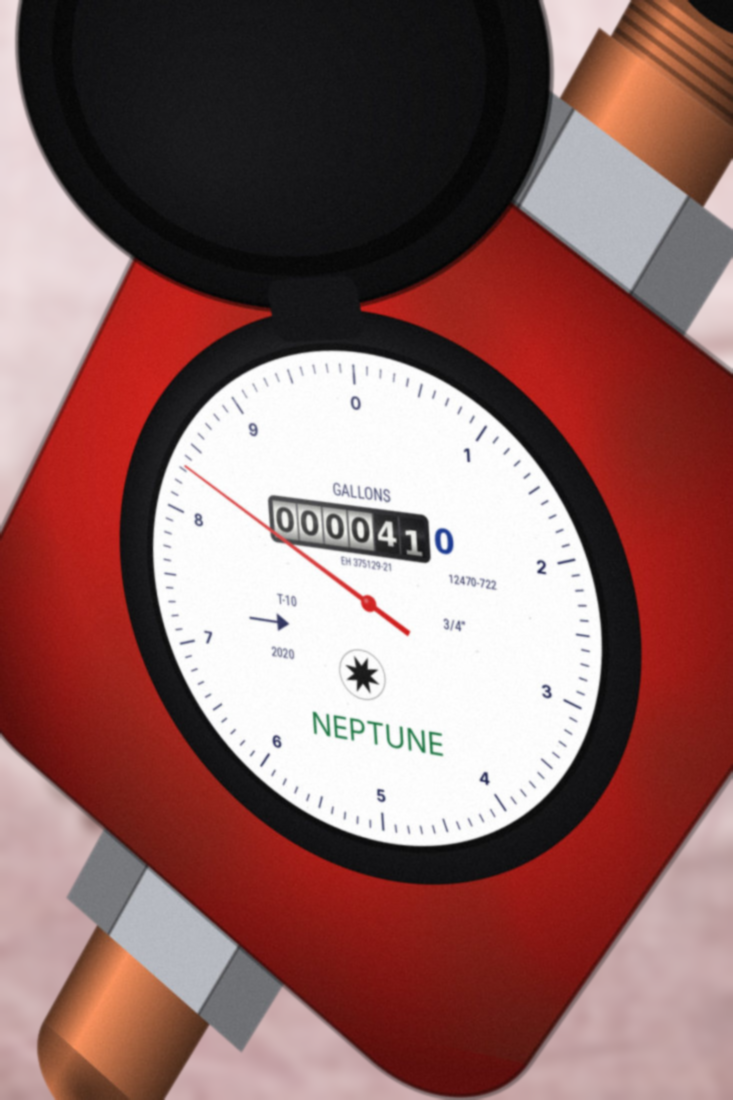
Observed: 408.3 gal
